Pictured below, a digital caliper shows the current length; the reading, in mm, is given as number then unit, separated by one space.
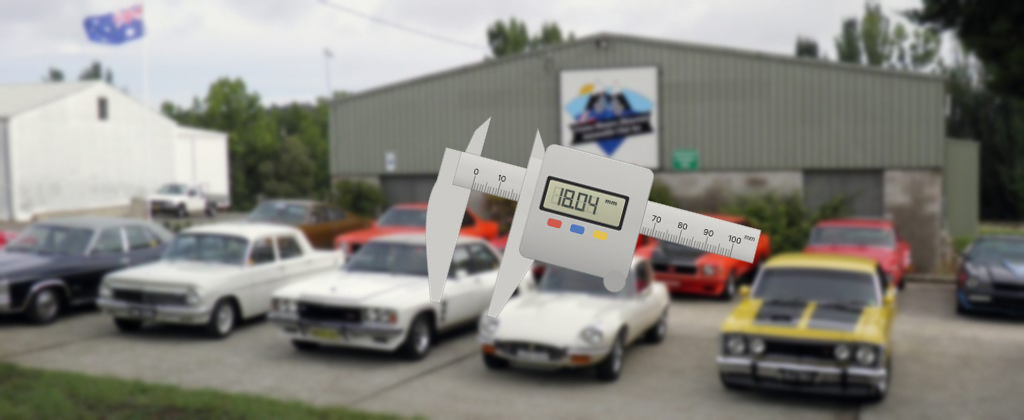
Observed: 18.04 mm
